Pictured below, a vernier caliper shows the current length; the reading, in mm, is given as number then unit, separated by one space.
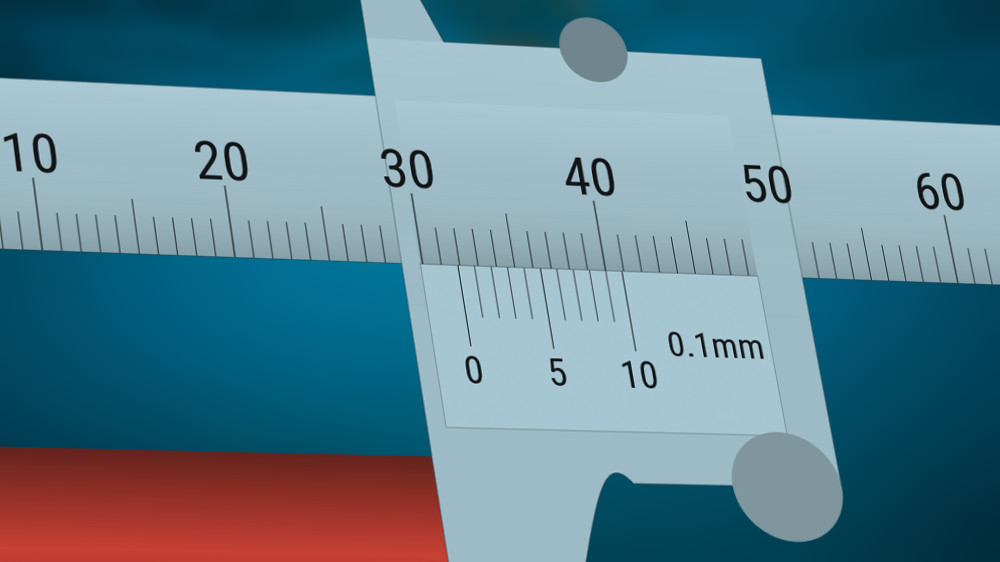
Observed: 31.9 mm
